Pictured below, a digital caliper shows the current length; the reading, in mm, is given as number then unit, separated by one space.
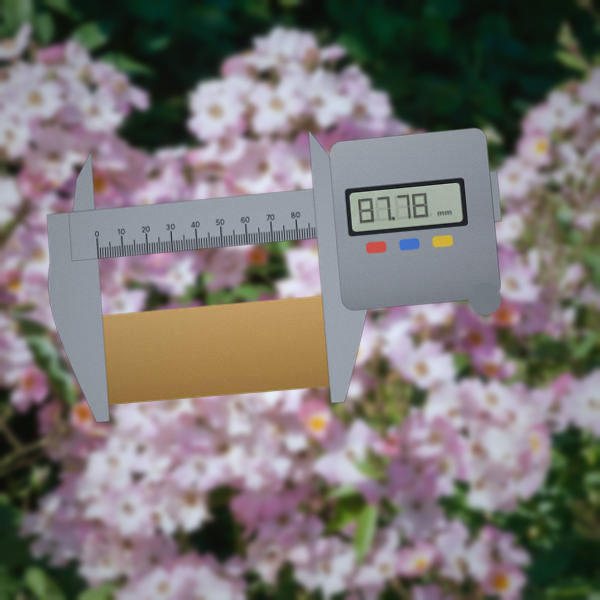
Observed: 87.78 mm
